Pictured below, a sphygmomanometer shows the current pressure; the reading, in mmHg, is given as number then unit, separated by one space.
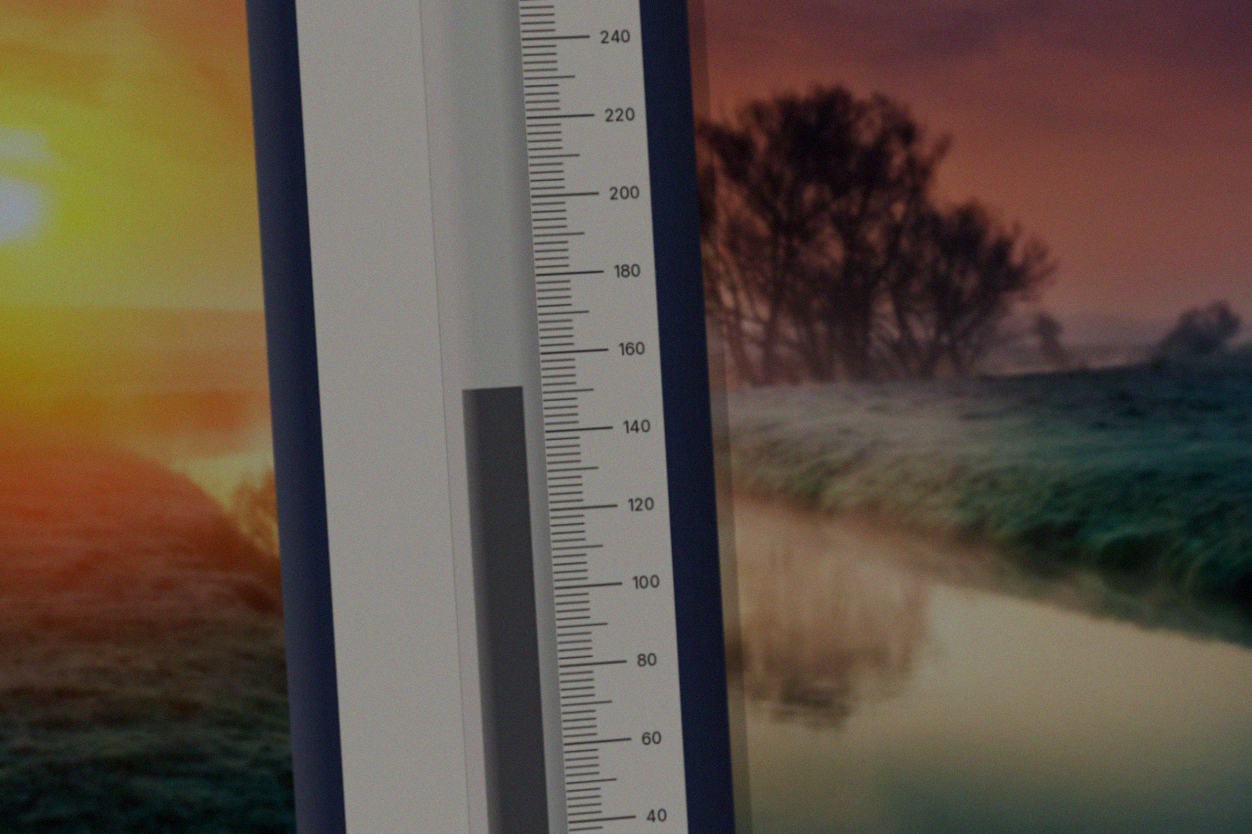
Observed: 152 mmHg
